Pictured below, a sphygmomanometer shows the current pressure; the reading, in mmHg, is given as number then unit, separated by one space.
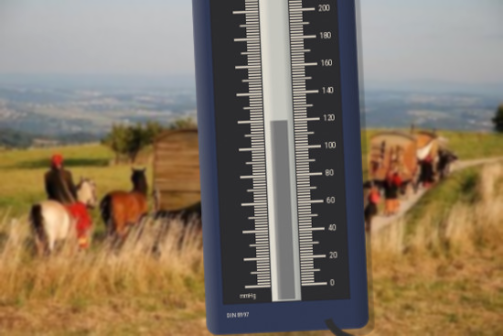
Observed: 120 mmHg
